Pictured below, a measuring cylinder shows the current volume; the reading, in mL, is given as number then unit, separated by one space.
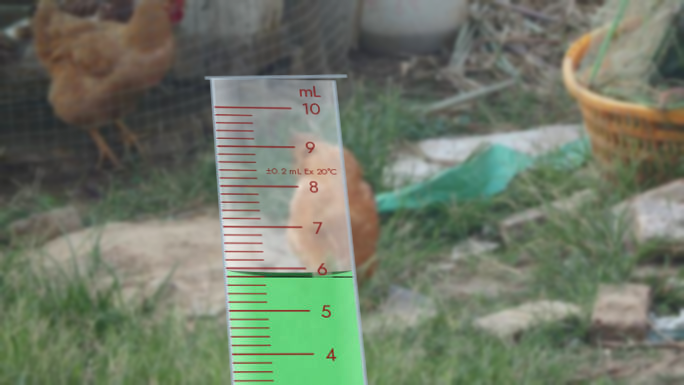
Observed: 5.8 mL
